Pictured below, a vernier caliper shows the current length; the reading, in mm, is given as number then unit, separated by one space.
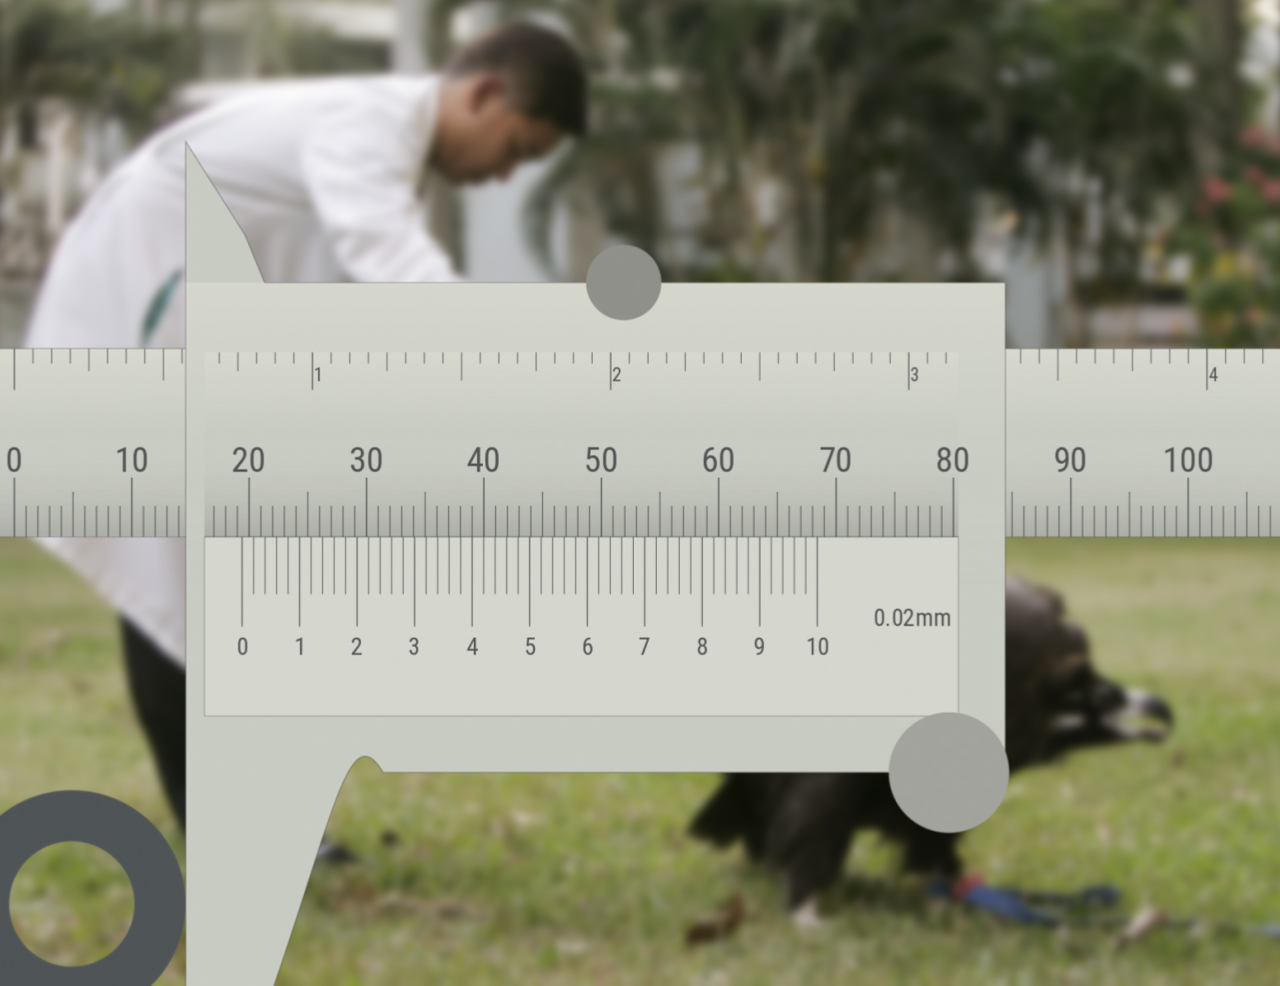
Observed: 19.4 mm
